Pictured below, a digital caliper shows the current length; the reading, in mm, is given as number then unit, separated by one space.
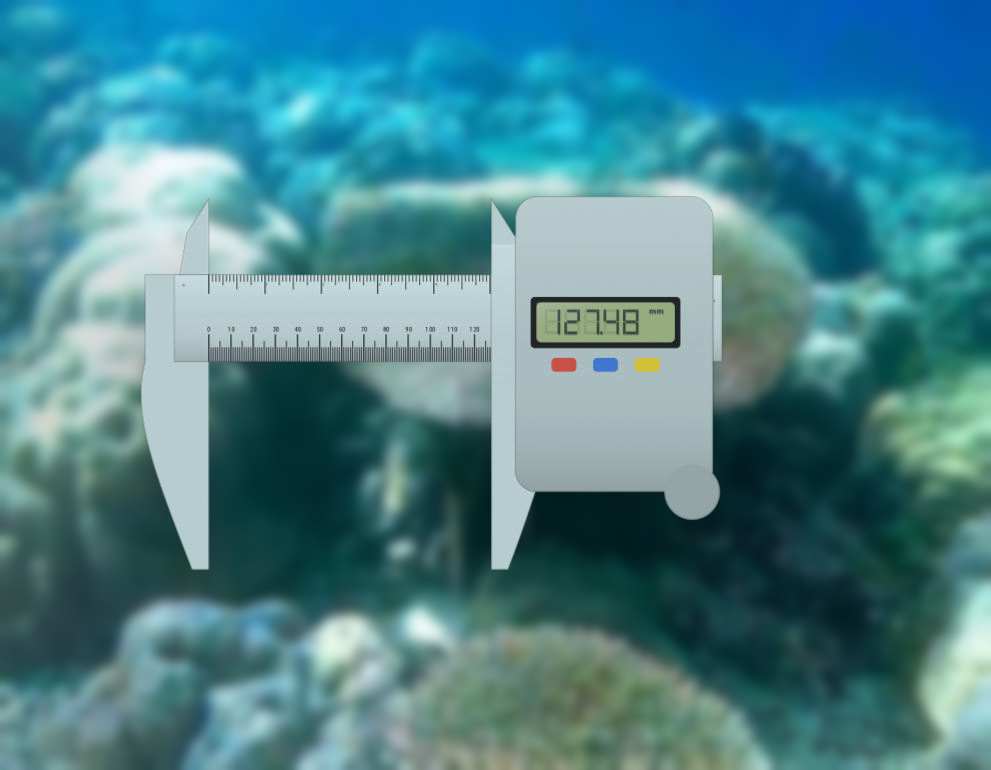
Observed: 127.48 mm
